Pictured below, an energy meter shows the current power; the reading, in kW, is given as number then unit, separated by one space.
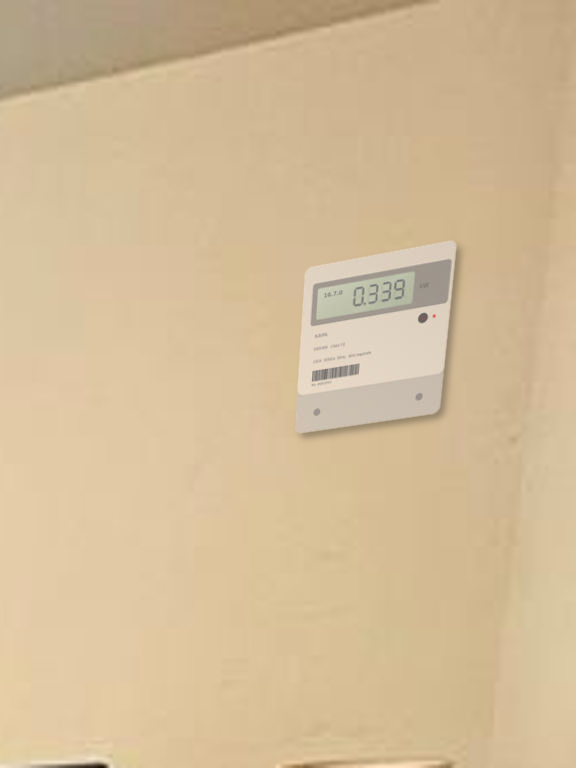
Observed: 0.339 kW
